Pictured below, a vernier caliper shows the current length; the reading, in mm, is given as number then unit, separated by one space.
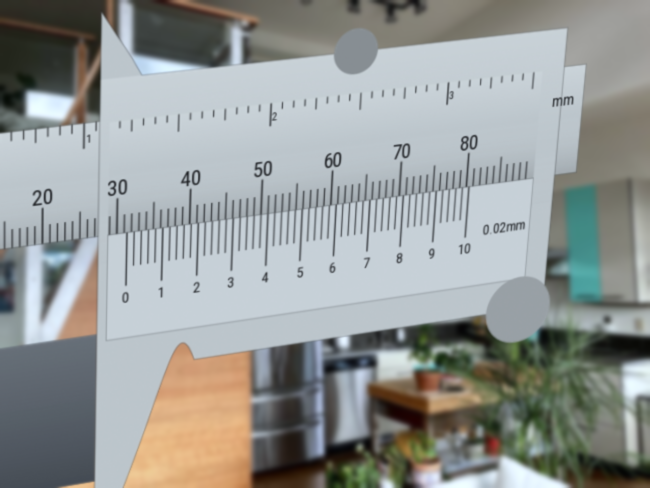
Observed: 31.4 mm
